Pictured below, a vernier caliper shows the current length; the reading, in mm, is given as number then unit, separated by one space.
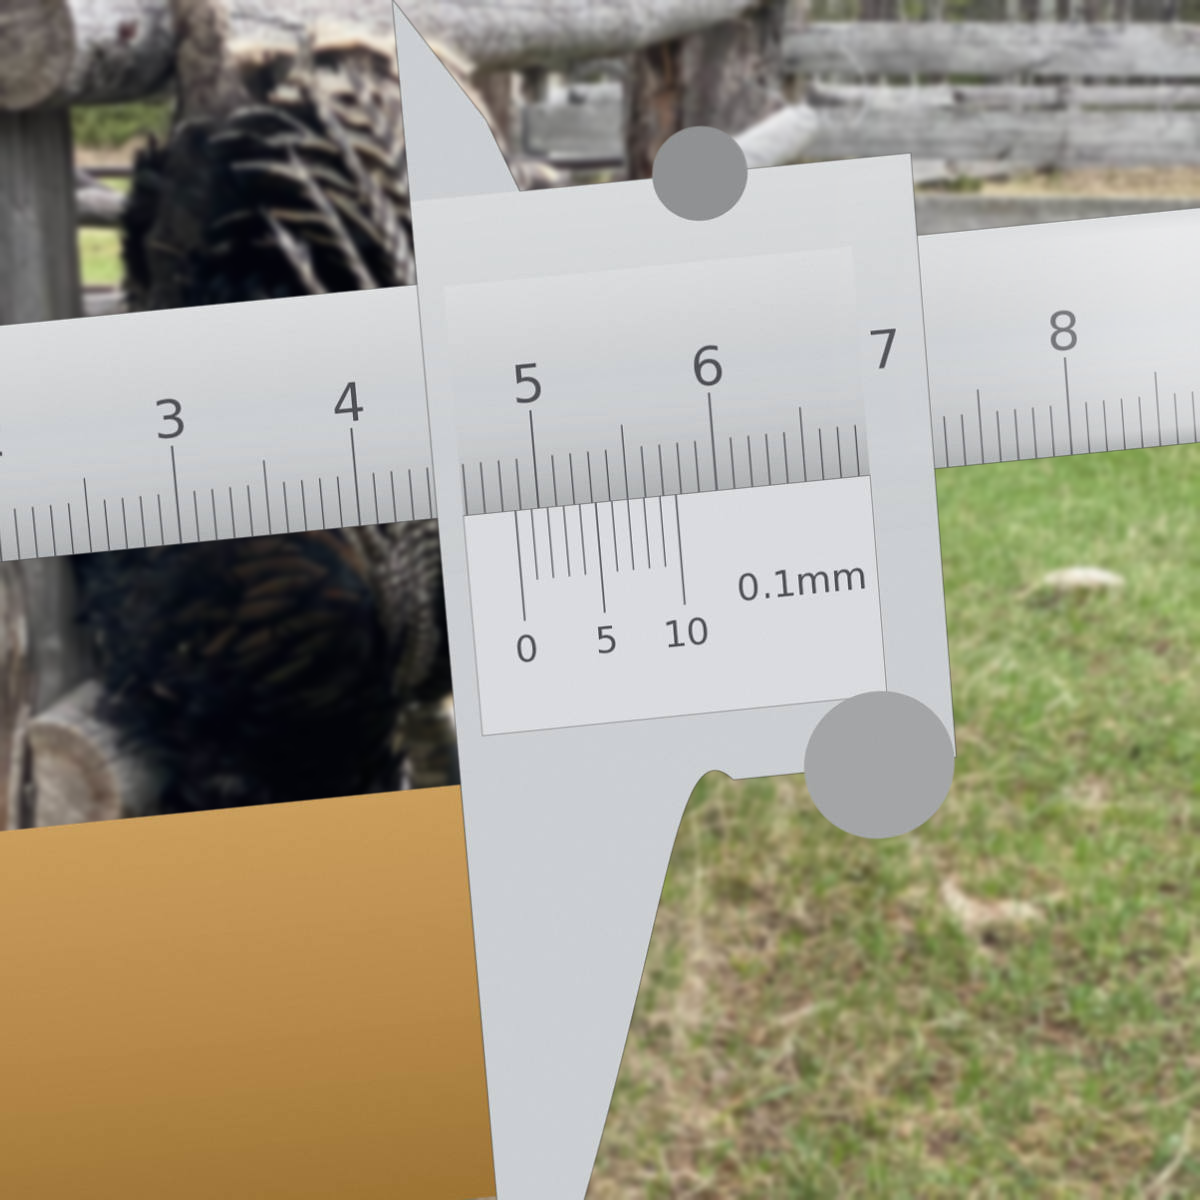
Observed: 48.7 mm
